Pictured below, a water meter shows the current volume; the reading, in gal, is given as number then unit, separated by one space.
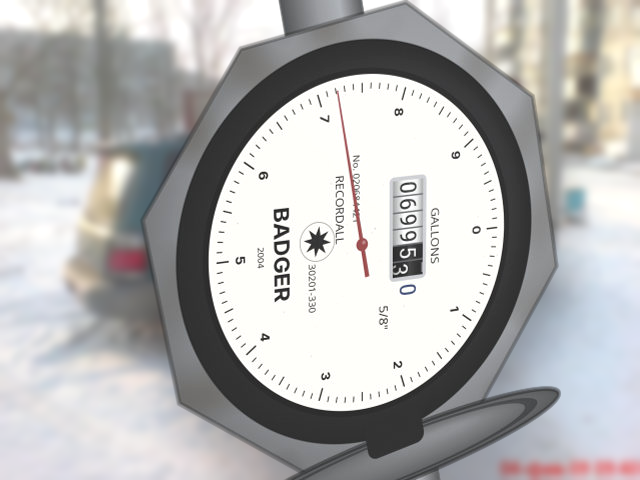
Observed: 699527.2 gal
